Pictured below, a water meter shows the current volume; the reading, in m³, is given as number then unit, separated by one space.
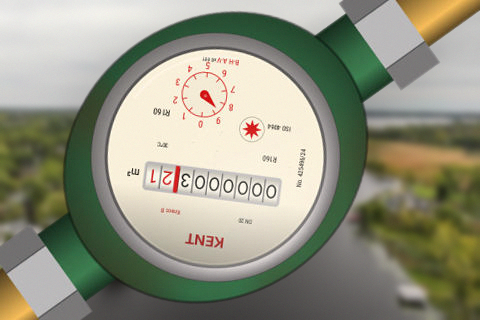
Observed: 3.218 m³
